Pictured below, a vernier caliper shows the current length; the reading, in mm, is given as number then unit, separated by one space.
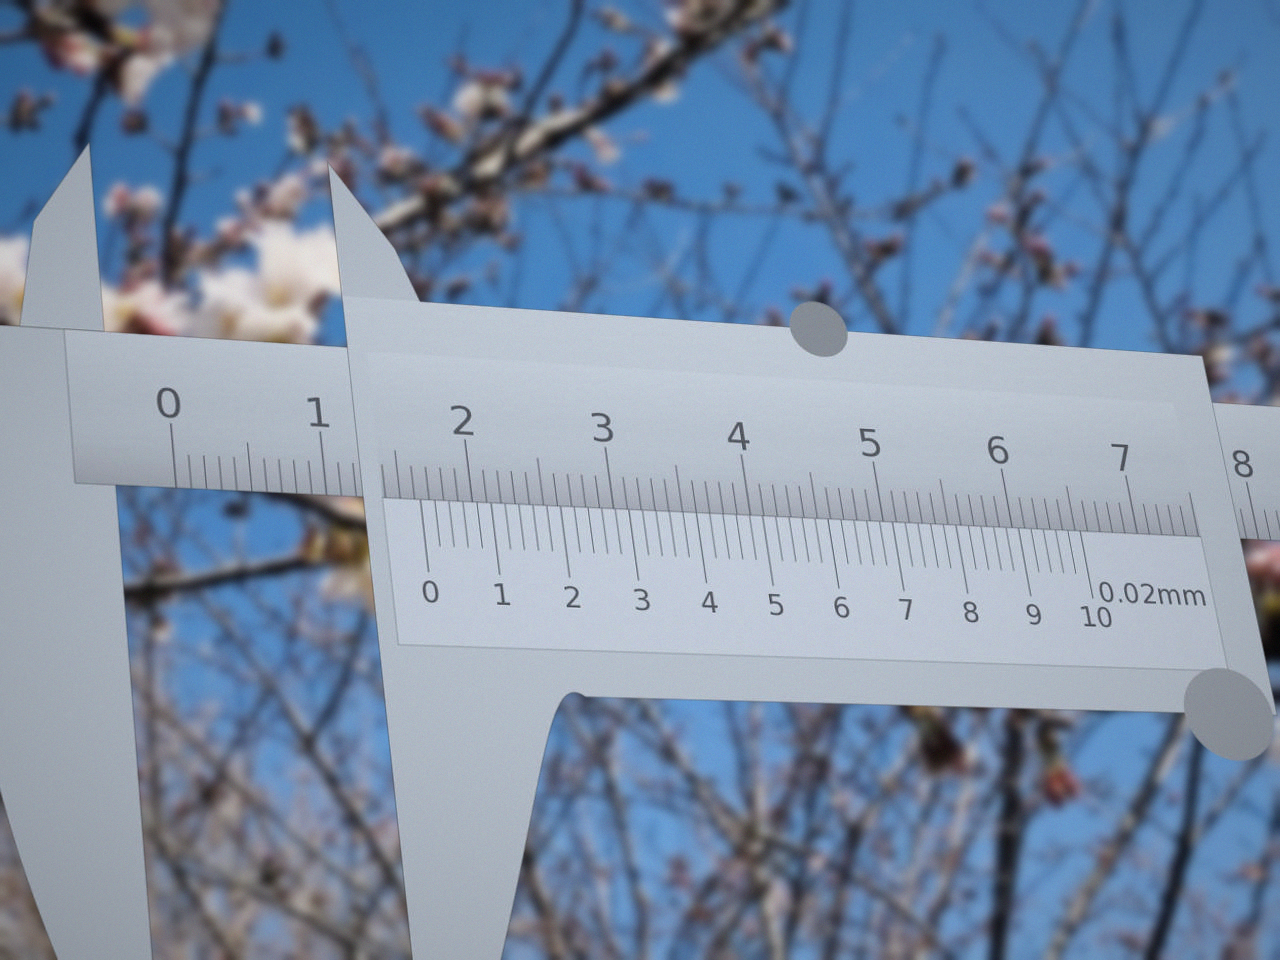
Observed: 16.4 mm
